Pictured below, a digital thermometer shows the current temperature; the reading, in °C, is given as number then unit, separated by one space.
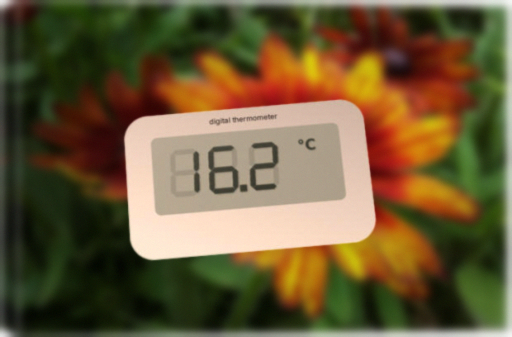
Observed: 16.2 °C
